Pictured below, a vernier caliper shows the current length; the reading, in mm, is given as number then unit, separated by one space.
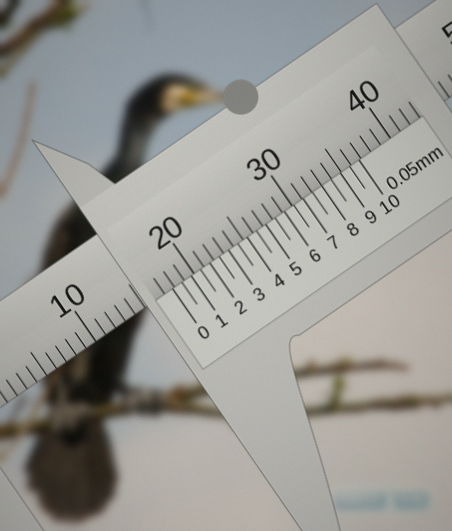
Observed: 17.8 mm
